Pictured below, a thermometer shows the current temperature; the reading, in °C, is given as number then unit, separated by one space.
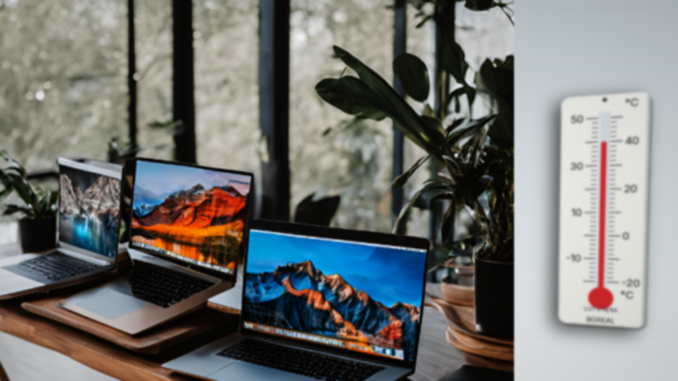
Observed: 40 °C
